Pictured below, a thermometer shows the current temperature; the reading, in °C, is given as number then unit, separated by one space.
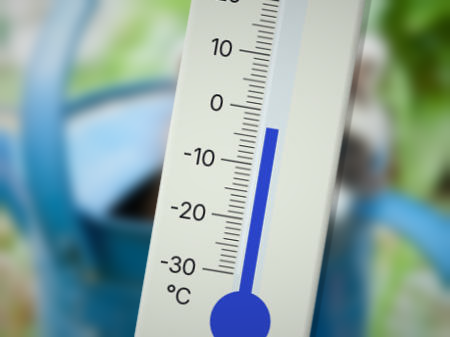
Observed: -3 °C
